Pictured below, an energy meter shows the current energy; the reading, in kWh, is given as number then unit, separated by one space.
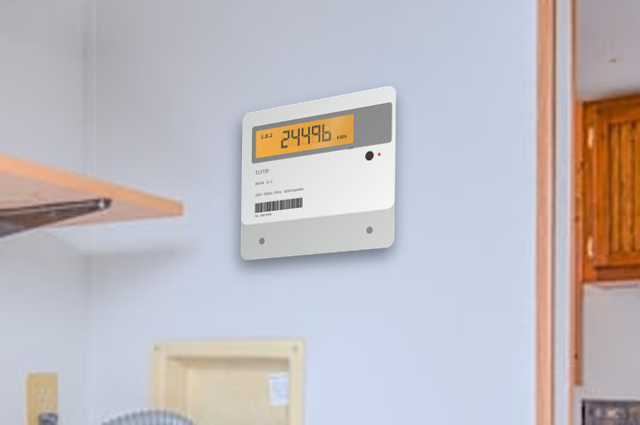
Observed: 24496 kWh
